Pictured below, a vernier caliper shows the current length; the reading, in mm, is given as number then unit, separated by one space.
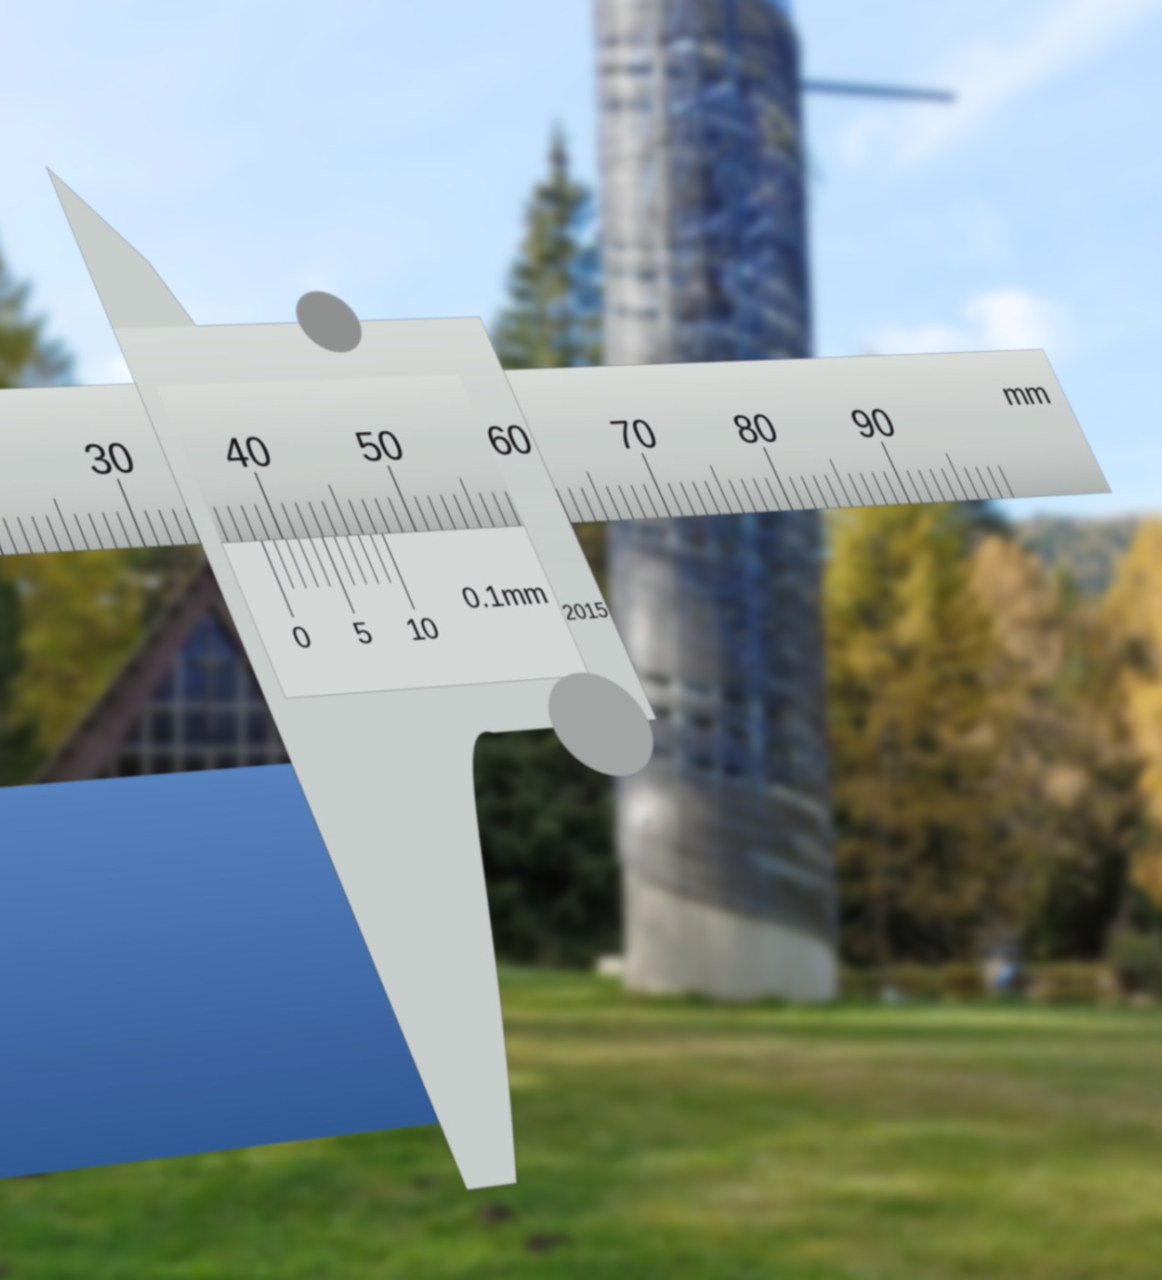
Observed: 38.4 mm
